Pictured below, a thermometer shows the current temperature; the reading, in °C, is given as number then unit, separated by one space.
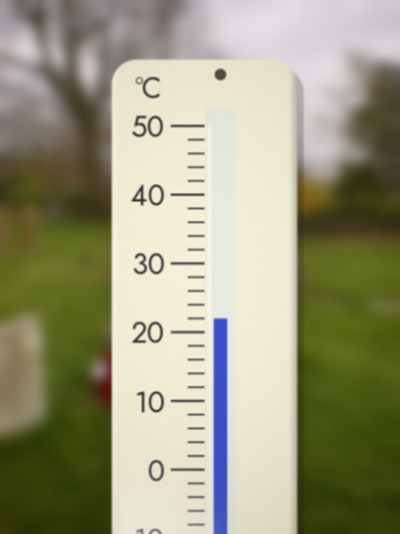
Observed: 22 °C
